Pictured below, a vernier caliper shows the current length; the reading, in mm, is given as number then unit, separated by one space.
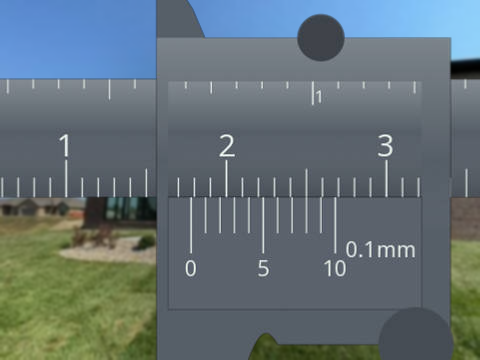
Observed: 17.8 mm
